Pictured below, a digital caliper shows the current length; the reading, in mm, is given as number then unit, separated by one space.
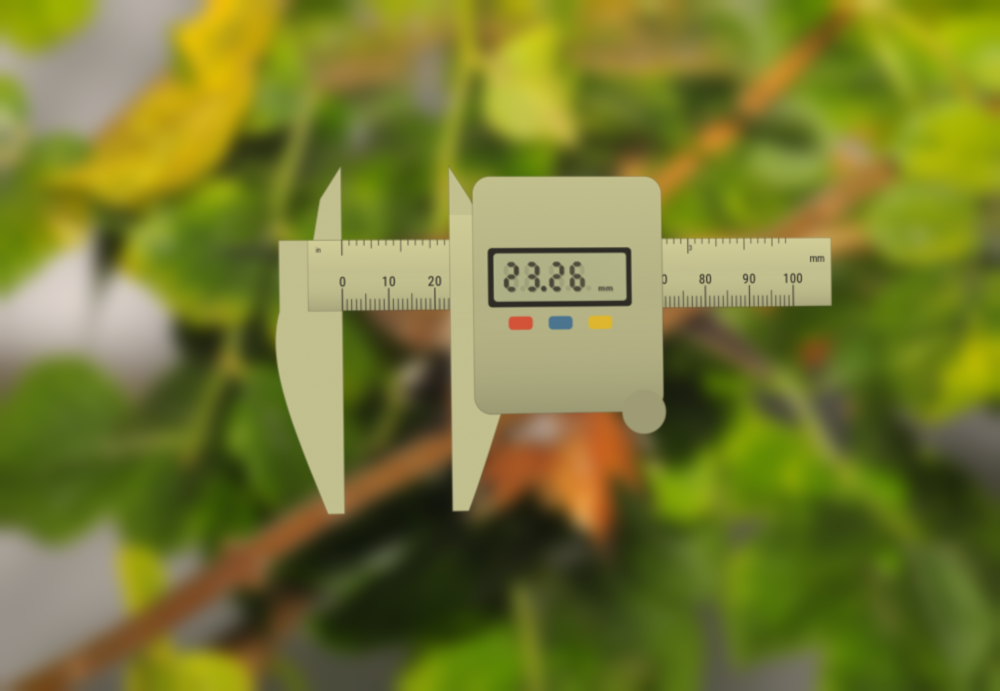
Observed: 23.26 mm
